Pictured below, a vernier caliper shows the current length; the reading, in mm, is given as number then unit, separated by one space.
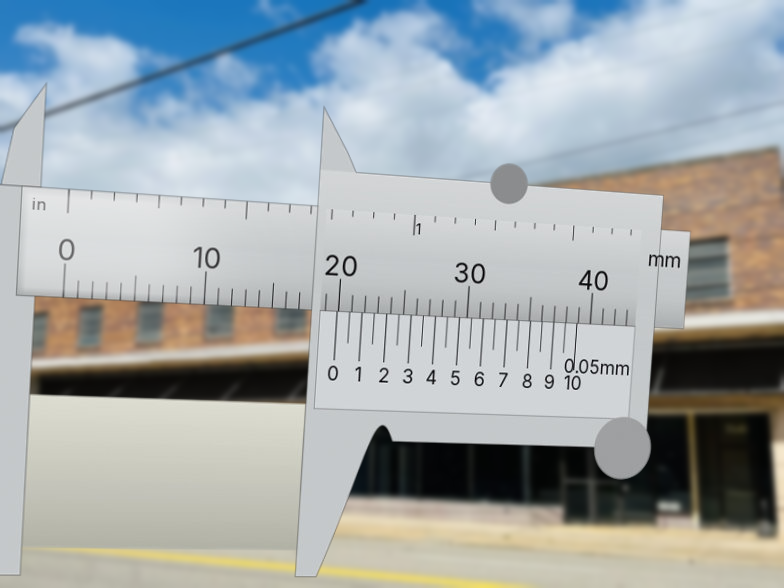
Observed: 19.9 mm
